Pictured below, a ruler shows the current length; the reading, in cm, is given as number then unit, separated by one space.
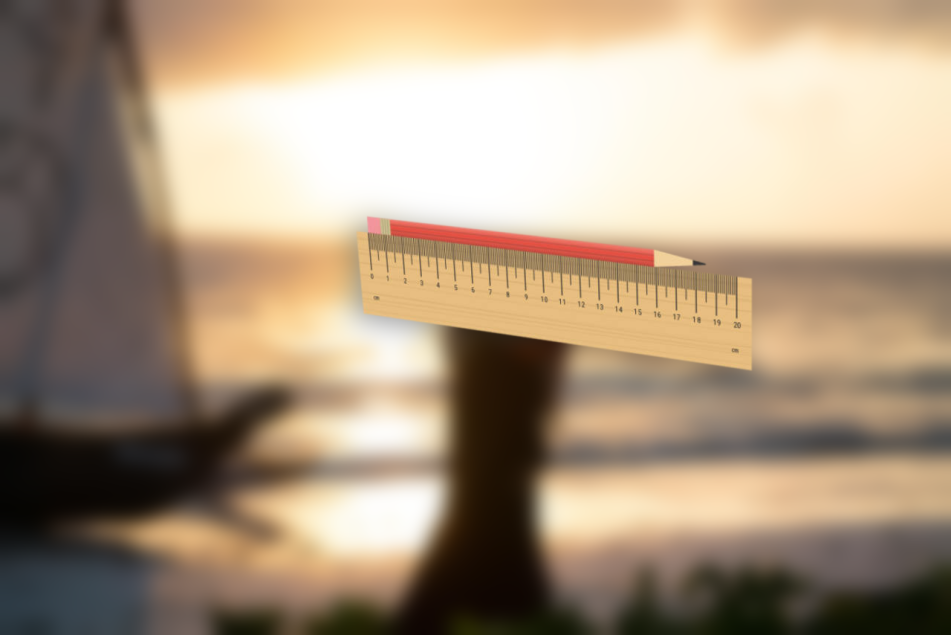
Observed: 18.5 cm
